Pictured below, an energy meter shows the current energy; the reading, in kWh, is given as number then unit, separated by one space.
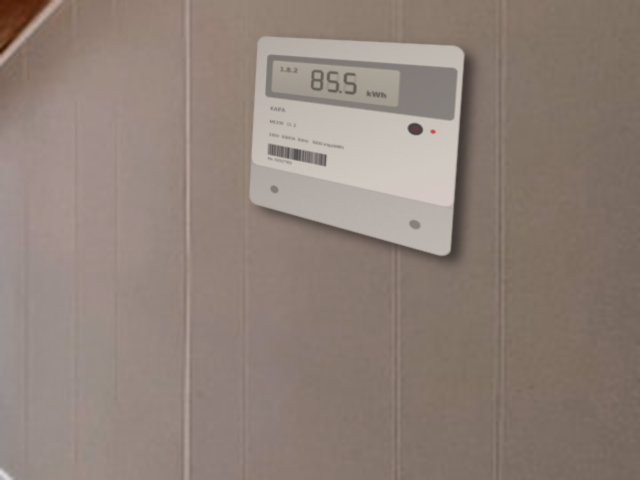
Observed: 85.5 kWh
